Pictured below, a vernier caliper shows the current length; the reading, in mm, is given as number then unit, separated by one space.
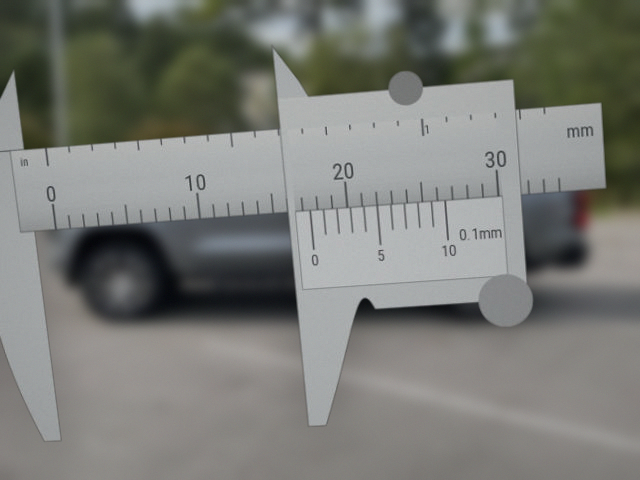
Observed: 17.5 mm
